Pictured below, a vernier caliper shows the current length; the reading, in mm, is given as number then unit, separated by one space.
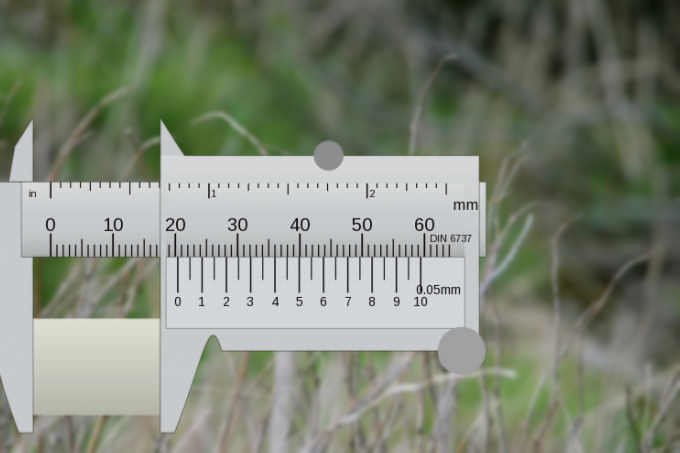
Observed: 20.4 mm
